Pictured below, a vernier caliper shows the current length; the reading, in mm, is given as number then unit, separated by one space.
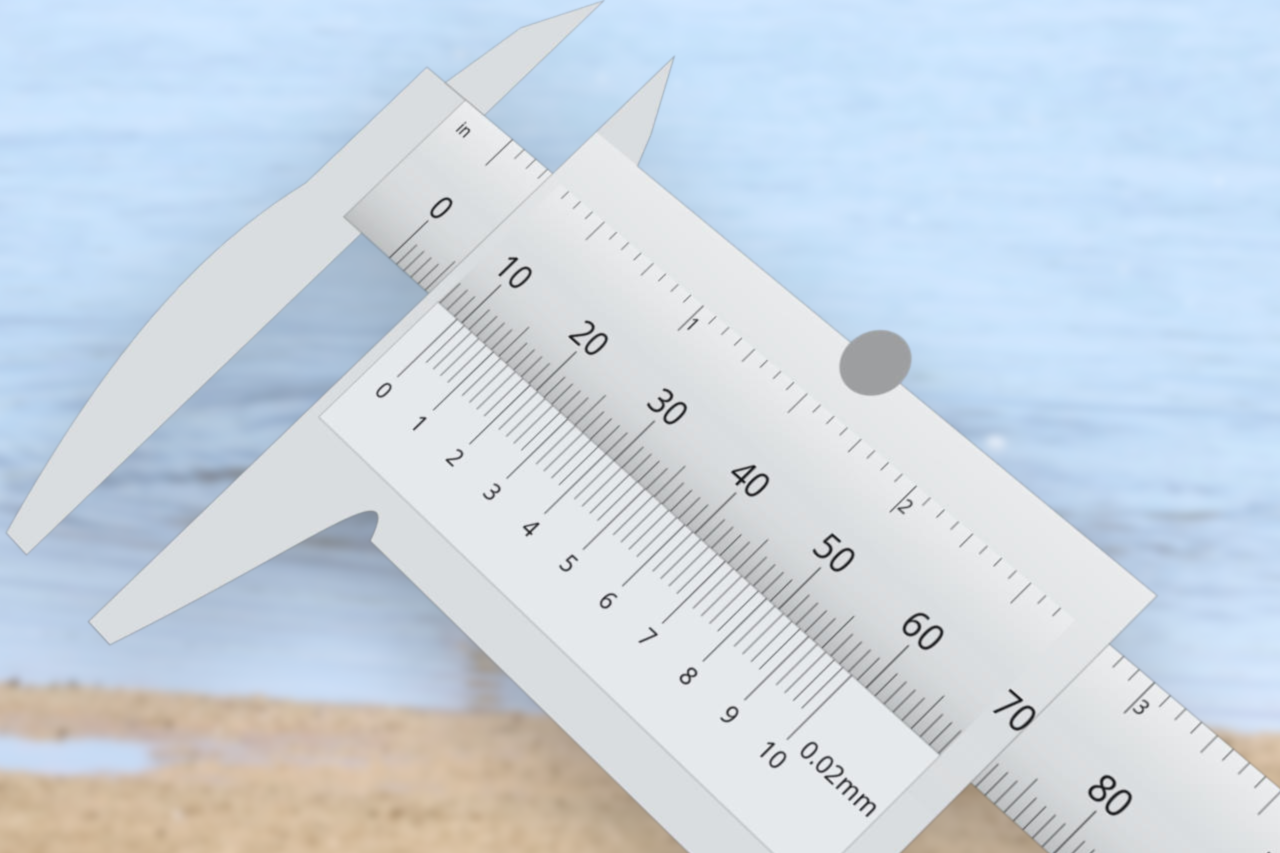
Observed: 9.4 mm
